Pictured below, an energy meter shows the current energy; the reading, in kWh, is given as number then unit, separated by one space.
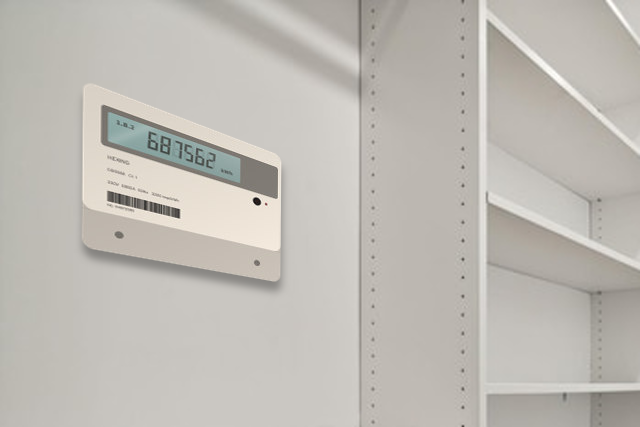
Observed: 687562 kWh
